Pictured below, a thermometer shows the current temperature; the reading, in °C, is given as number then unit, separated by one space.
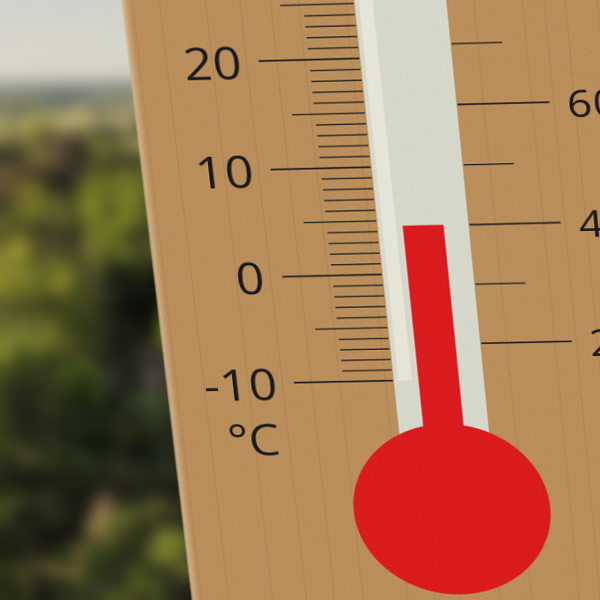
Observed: 4.5 °C
